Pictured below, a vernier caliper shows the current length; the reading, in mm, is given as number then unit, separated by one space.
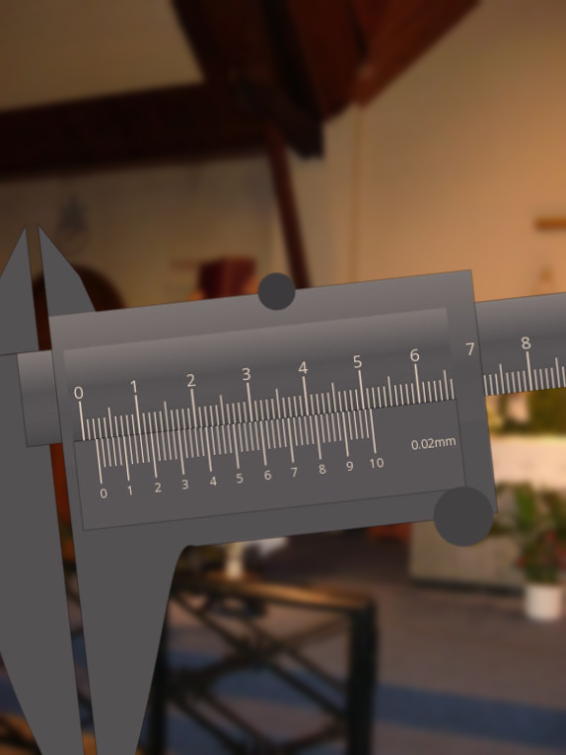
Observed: 2.2 mm
